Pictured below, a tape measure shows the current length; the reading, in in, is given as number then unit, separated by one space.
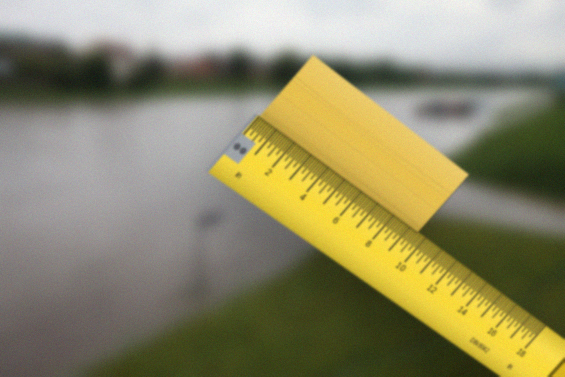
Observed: 9.5 in
